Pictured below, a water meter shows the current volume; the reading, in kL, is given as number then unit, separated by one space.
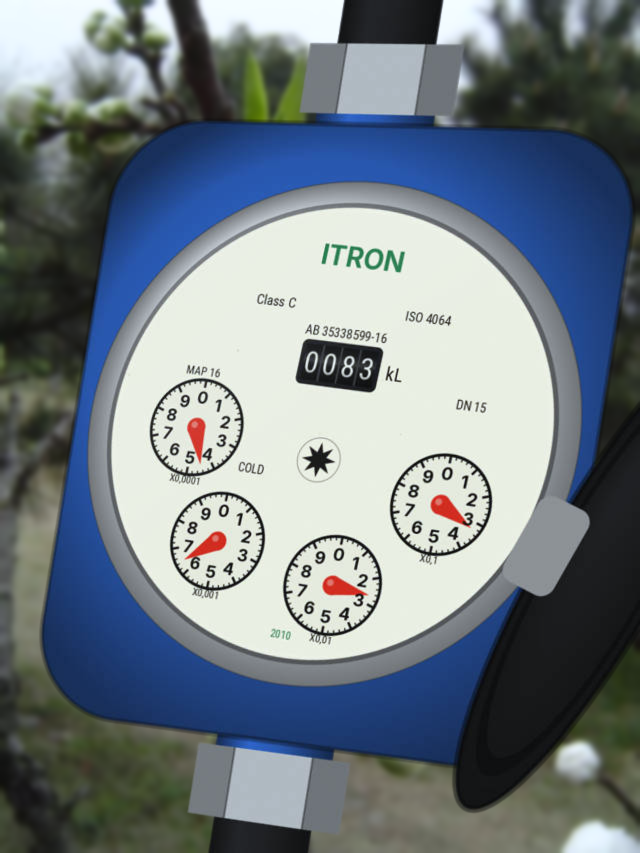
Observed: 83.3264 kL
